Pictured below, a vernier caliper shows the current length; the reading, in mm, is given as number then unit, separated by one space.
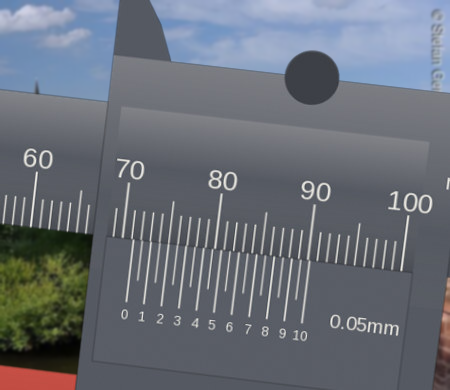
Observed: 71.2 mm
